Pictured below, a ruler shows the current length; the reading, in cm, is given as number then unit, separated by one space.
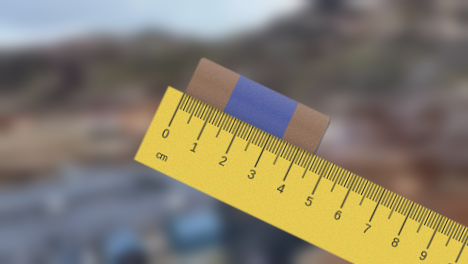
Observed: 4.5 cm
